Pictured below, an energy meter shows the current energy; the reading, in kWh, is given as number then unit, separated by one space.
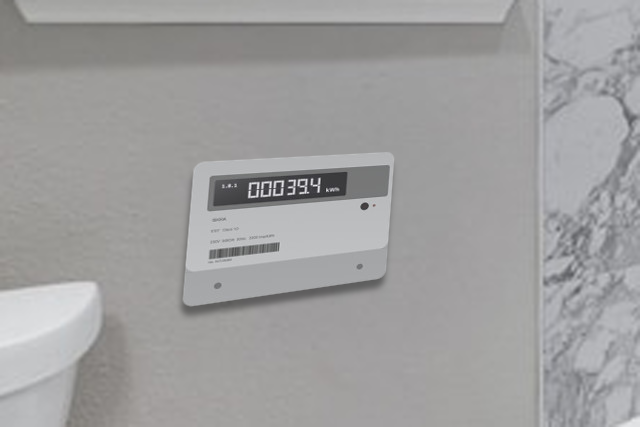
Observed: 39.4 kWh
